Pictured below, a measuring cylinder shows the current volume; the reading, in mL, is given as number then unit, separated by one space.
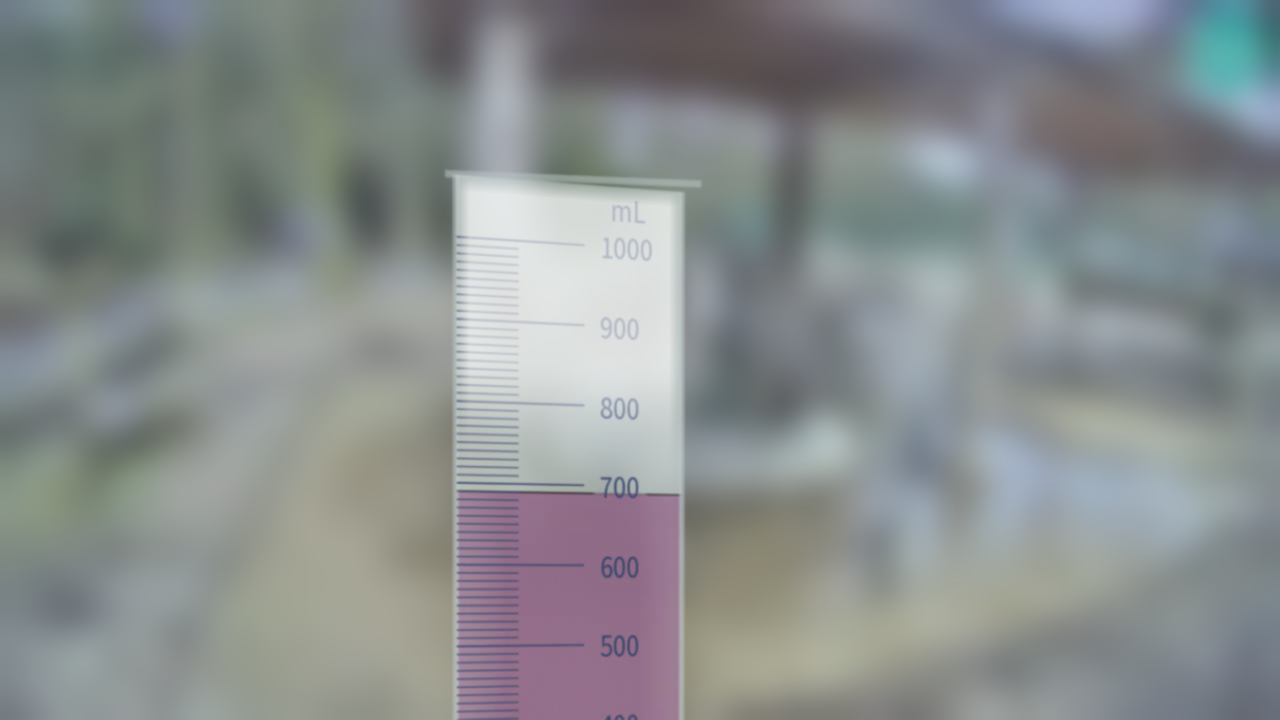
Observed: 690 mL
